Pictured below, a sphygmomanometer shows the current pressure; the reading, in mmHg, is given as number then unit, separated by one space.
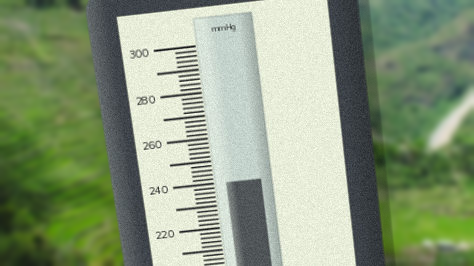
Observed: 240 mmHg
